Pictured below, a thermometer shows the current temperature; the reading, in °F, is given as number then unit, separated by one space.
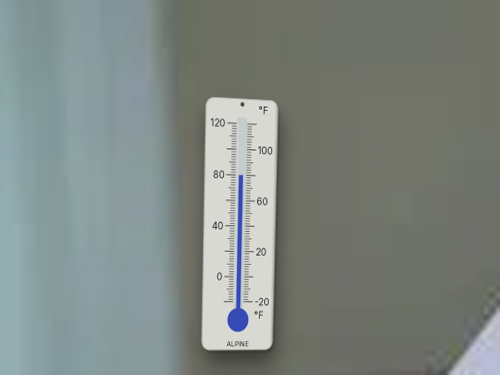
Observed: 80 °F
